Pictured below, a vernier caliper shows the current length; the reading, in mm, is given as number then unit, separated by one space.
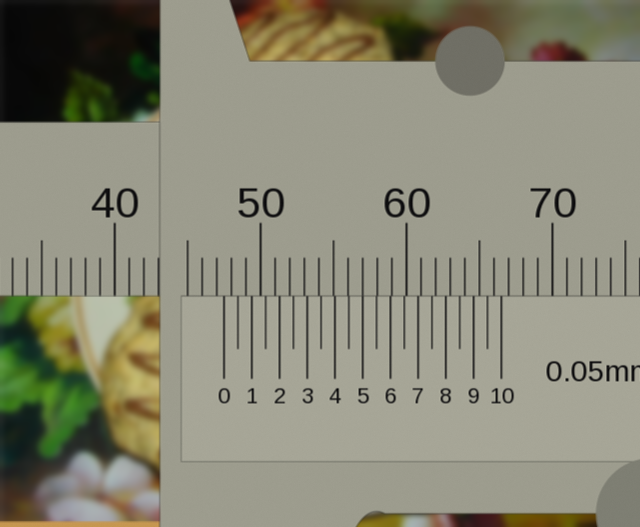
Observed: 47.5 mm
